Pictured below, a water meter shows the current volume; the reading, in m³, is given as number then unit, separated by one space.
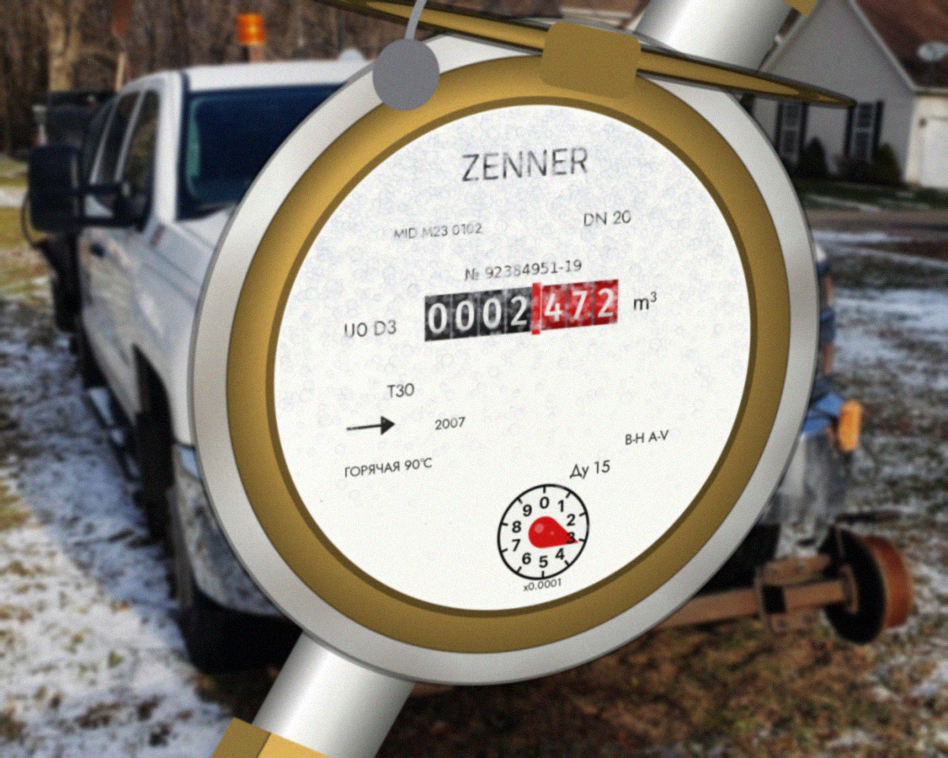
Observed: 2.4723 m³
